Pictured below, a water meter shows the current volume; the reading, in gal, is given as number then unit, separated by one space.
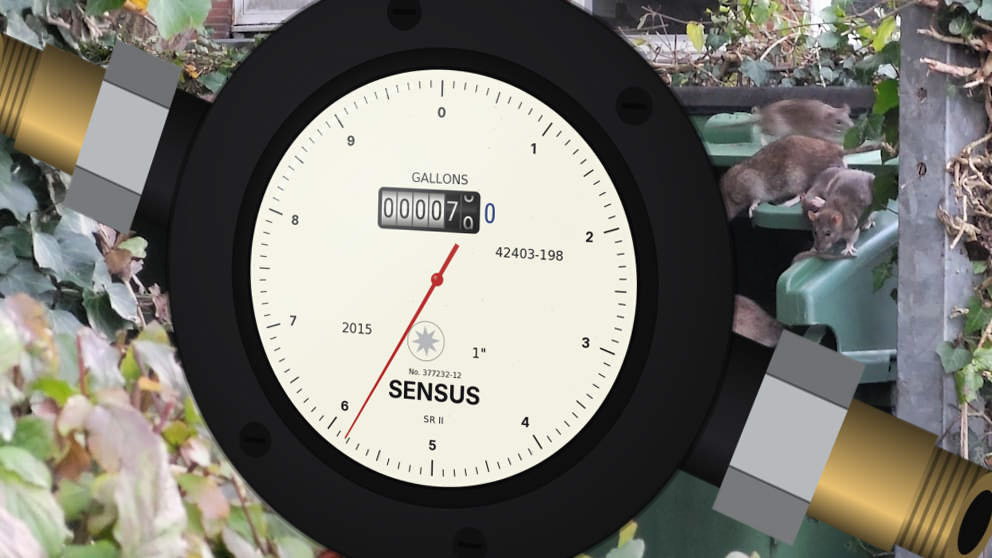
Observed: 785.8 gal
